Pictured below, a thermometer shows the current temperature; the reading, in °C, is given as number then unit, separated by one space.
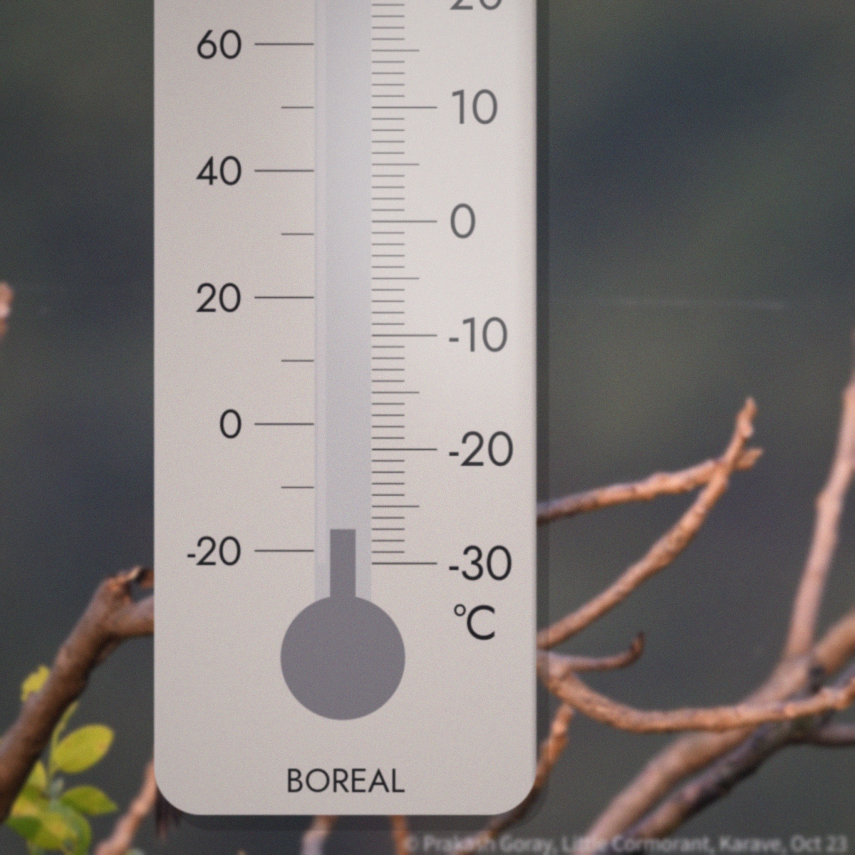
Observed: -27 °C
